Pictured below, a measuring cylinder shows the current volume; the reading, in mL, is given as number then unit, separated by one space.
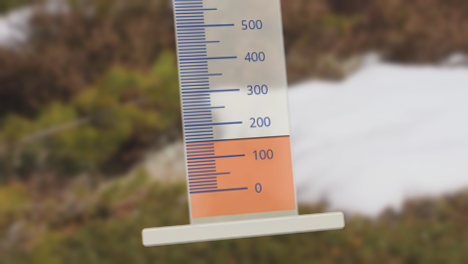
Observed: 150 mL
